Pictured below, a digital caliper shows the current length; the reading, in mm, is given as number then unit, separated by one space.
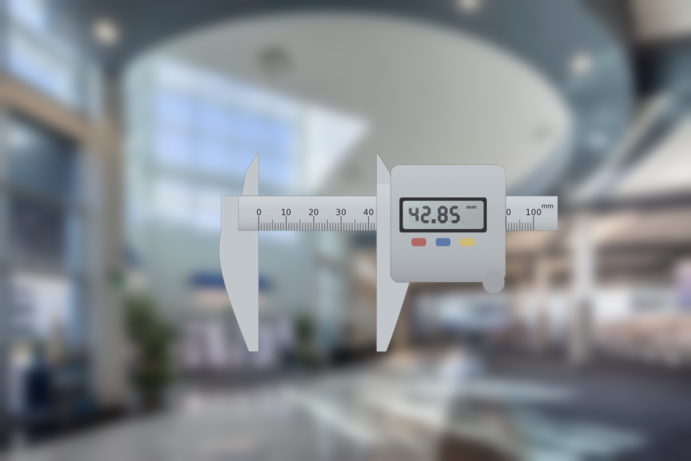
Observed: 42.85 mm
